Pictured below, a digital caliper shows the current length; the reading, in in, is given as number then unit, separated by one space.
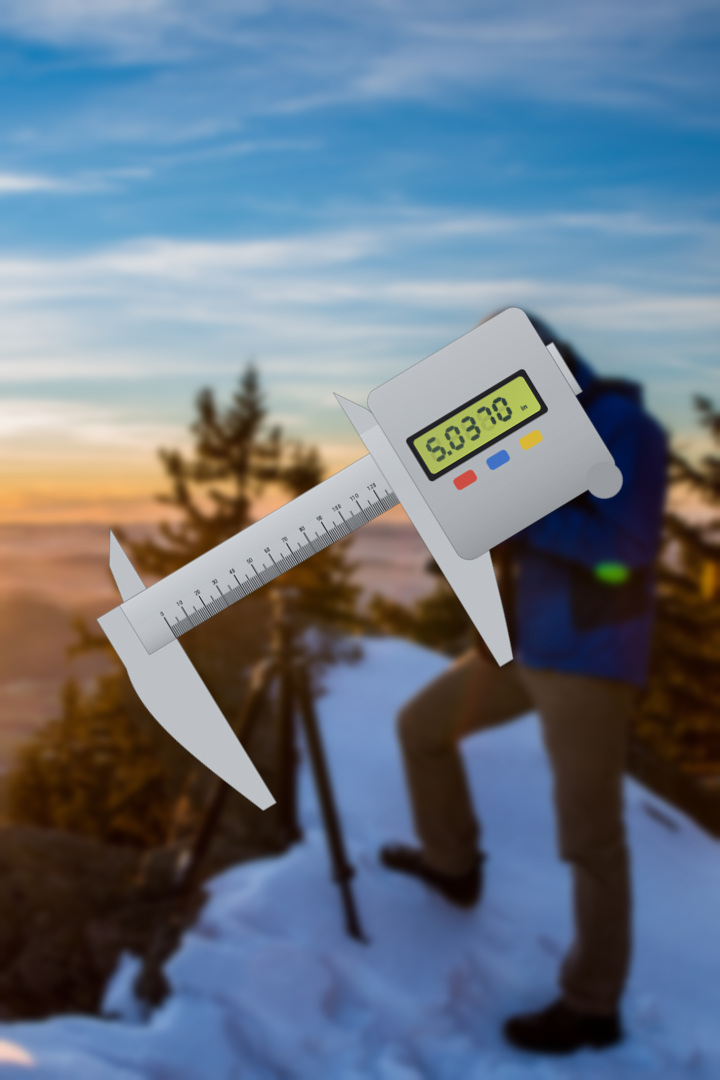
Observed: 5.0370 in
